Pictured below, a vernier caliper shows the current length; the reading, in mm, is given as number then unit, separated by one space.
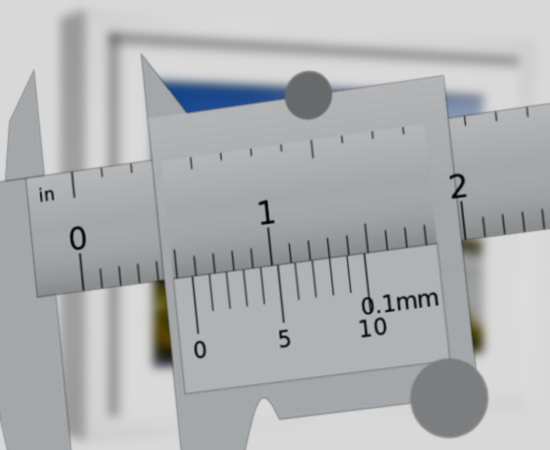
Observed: 5.8 mm
